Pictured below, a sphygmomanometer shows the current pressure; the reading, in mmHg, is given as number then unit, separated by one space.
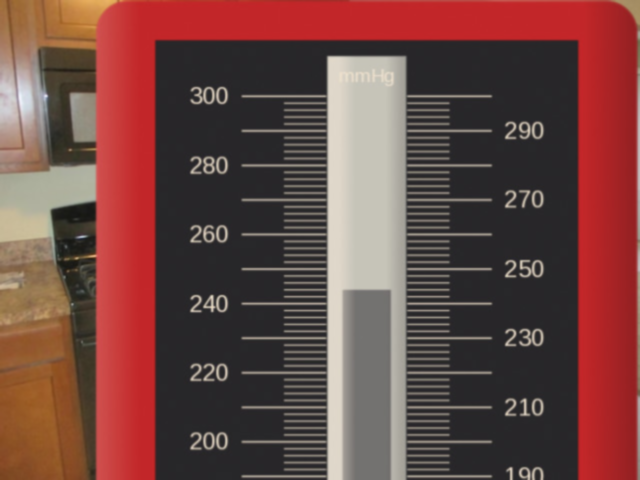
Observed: 244 mmHg
